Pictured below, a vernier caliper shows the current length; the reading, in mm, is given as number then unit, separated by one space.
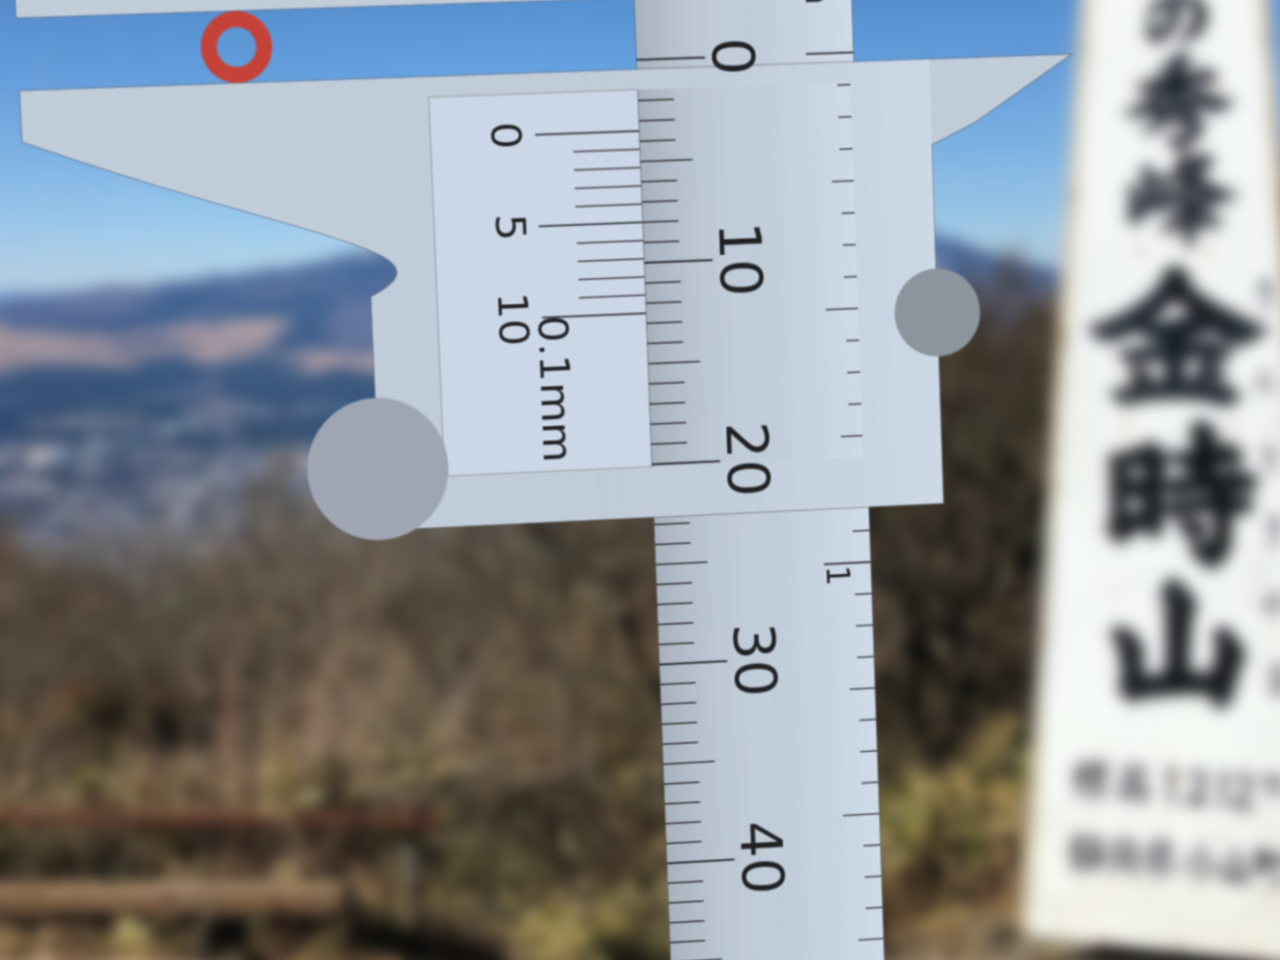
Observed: 3.5 mm
